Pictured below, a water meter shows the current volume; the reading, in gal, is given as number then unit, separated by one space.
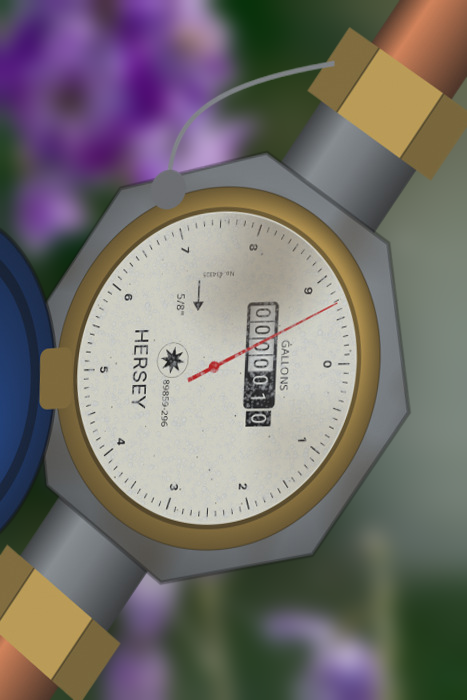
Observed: 9.3 gal
